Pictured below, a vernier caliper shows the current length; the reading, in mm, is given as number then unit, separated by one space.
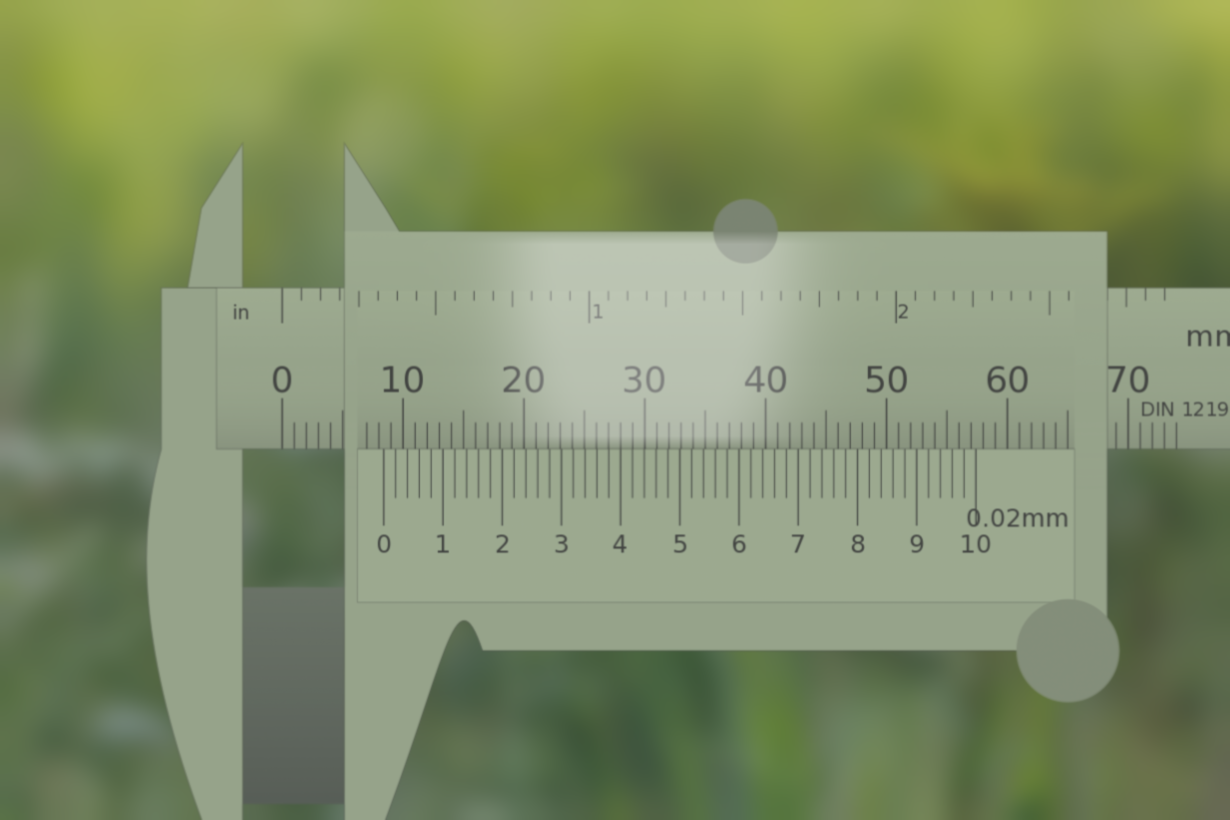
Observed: 8.4 mm
